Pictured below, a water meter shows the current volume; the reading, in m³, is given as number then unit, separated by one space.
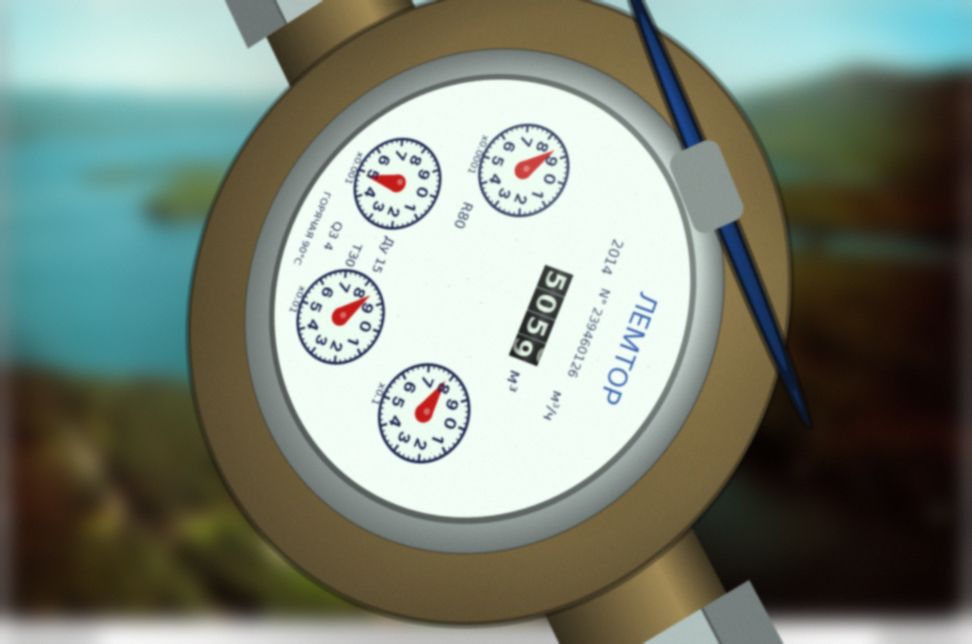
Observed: 5058.7848 m³
